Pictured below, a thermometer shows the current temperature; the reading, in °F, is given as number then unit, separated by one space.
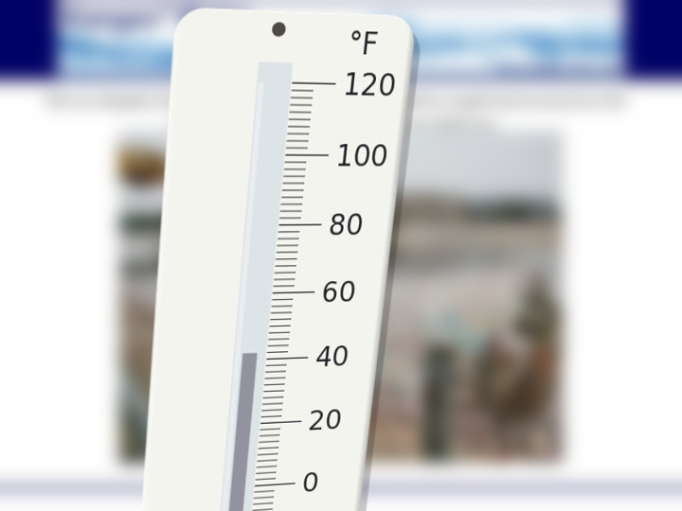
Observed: 42 °F
